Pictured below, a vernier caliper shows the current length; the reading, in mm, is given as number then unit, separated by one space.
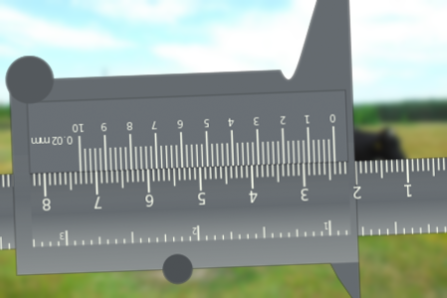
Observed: 24.0 mm
